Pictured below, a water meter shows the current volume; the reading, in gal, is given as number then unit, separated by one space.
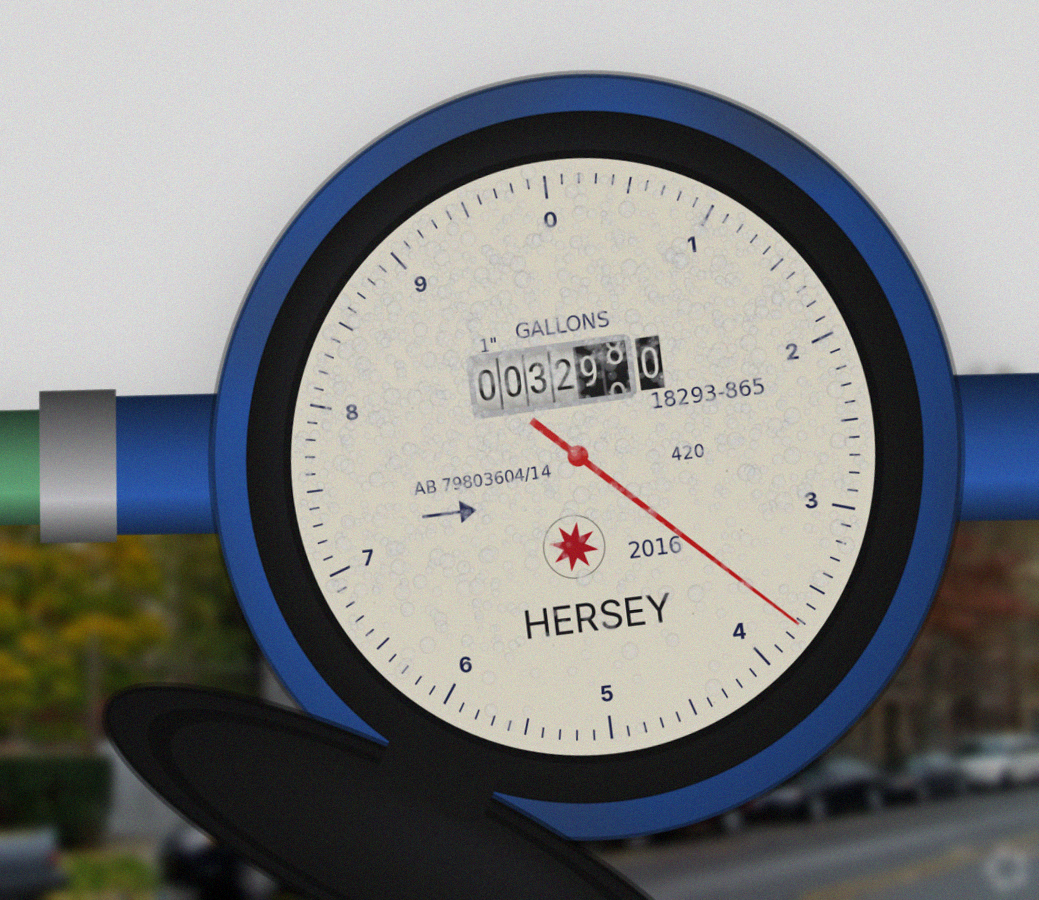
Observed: 32983.7 gal
